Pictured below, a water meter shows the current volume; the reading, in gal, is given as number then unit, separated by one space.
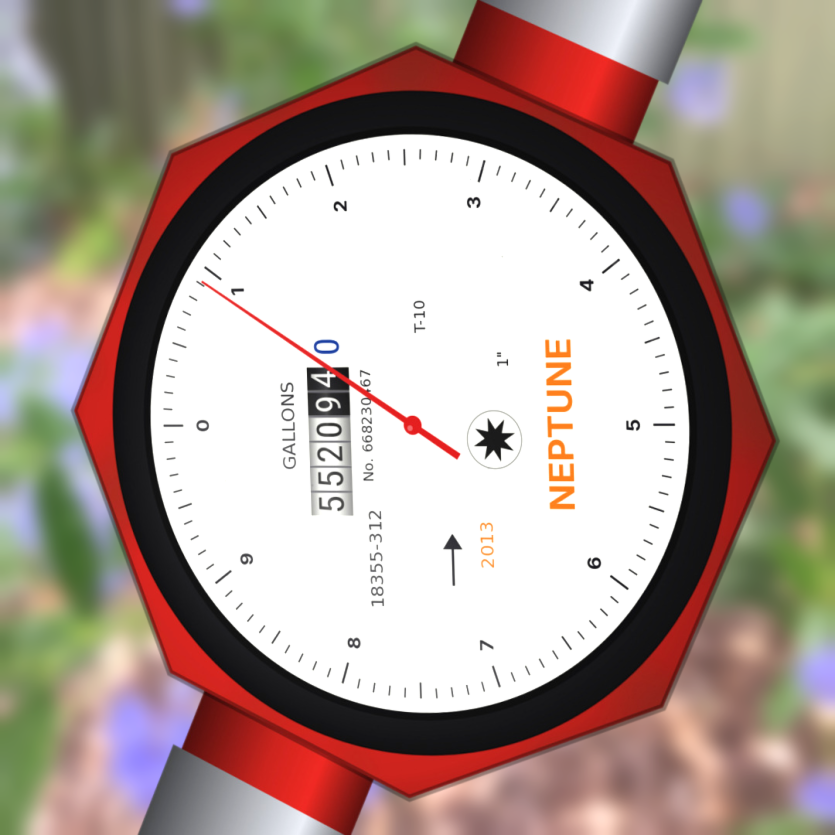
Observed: 5520940.9 gal
